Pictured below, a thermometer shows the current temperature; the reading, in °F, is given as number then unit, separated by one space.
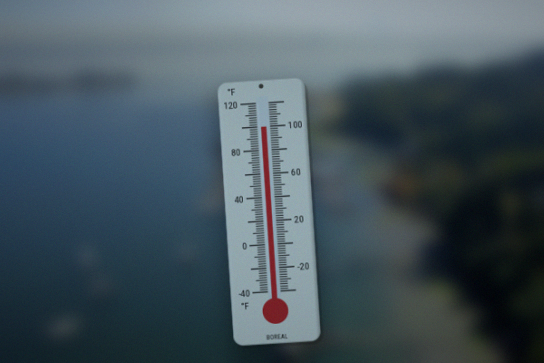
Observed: 100 °F
